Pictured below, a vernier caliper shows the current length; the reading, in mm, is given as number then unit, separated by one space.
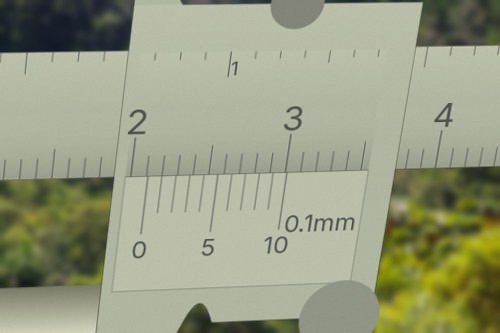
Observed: 21.1 mm
